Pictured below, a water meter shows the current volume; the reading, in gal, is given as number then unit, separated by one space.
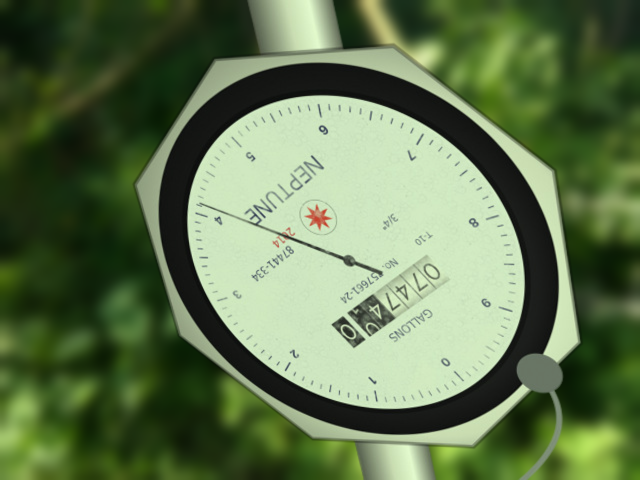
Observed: 747404.1 gal
